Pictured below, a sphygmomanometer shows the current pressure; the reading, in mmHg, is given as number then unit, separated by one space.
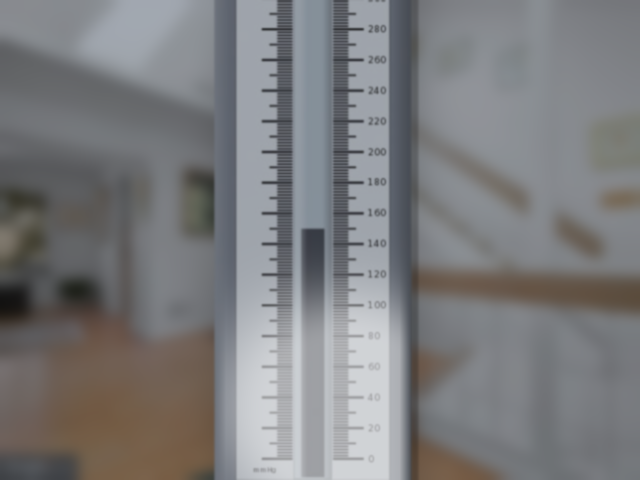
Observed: 150 mmHg
